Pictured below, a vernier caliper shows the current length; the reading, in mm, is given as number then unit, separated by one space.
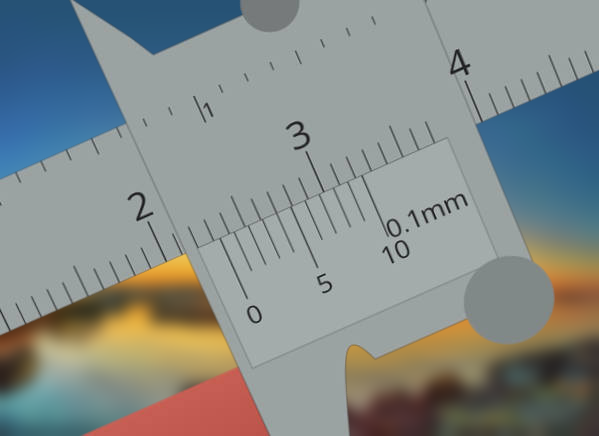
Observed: 23.4 mm
